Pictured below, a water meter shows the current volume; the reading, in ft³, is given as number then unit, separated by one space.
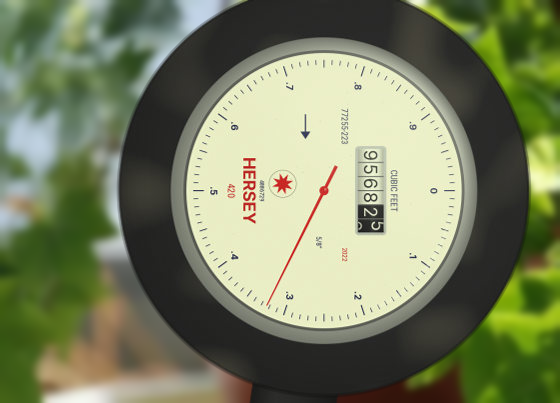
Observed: 956825.32 ft³
